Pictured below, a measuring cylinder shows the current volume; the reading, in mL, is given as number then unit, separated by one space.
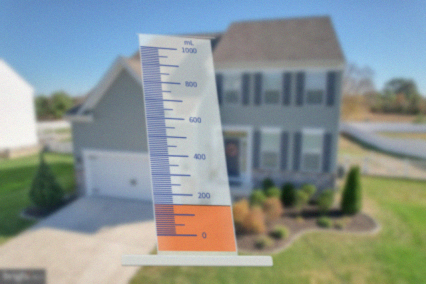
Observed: 150 mL
